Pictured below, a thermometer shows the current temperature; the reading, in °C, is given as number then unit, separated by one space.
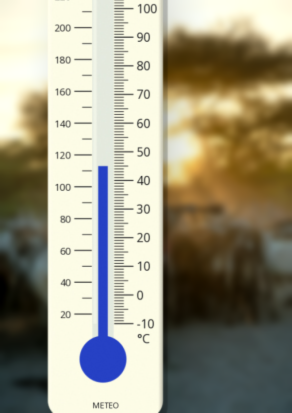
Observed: 45 °C
